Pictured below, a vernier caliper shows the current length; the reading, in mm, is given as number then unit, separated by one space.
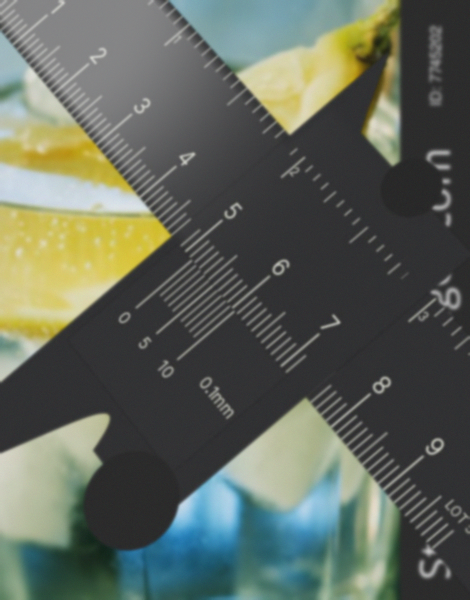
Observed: 51.5 mm
